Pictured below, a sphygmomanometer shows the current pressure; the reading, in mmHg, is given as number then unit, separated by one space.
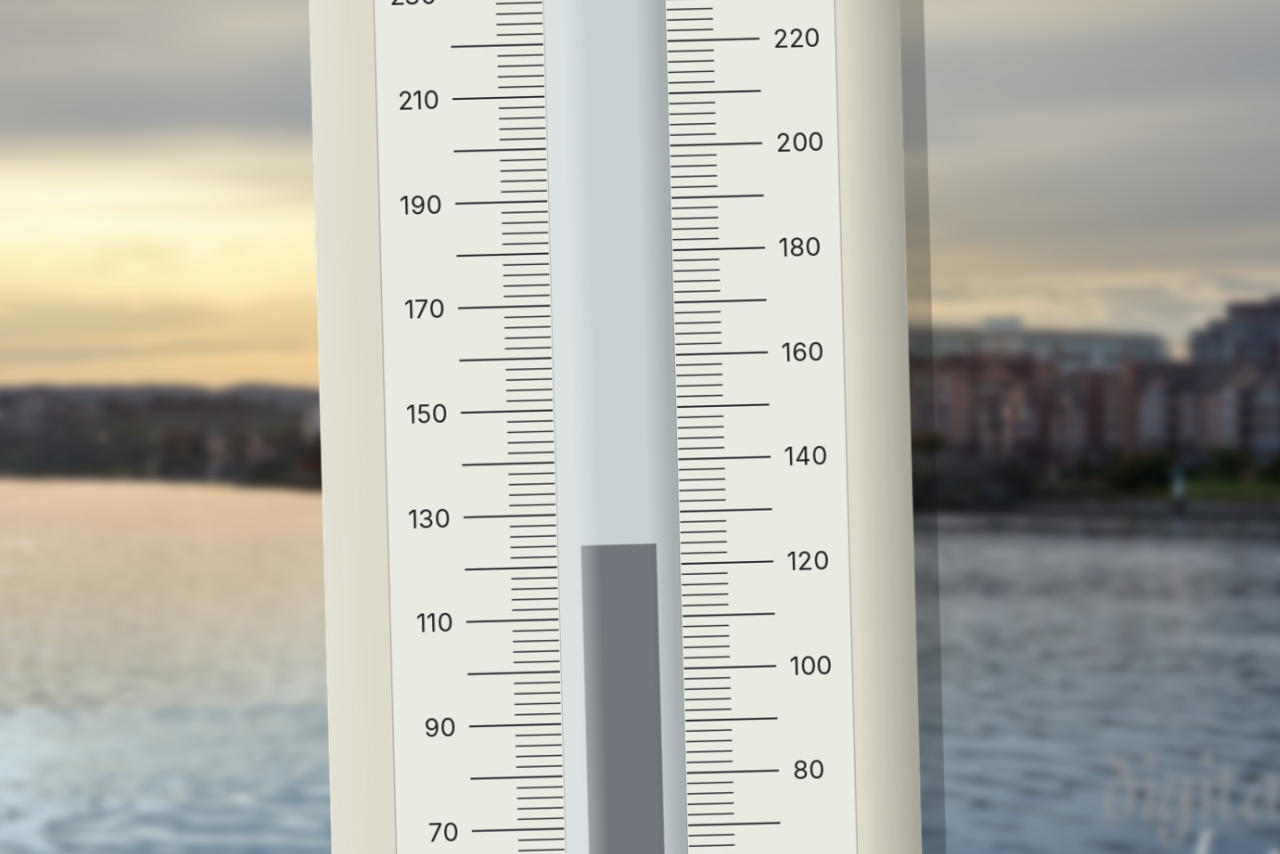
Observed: 124 mmHg
